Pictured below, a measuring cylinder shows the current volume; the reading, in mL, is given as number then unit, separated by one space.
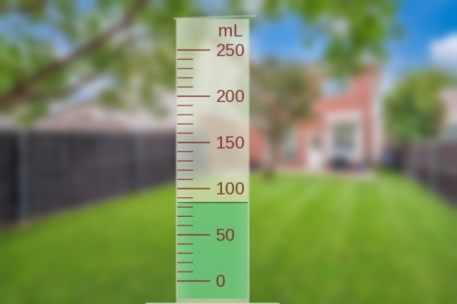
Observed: 85 mL
